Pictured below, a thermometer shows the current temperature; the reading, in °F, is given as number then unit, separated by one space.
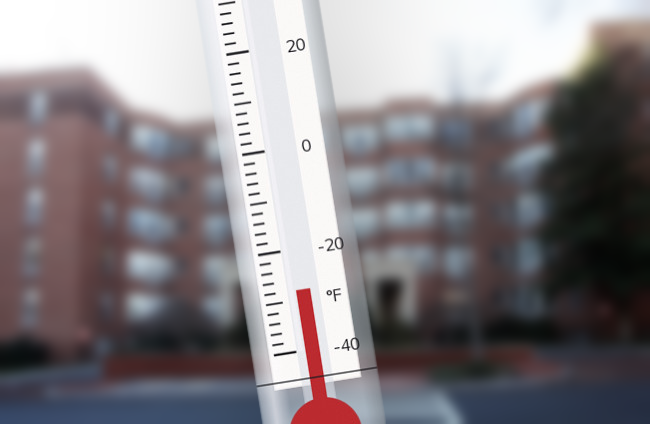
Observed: -28 °F
